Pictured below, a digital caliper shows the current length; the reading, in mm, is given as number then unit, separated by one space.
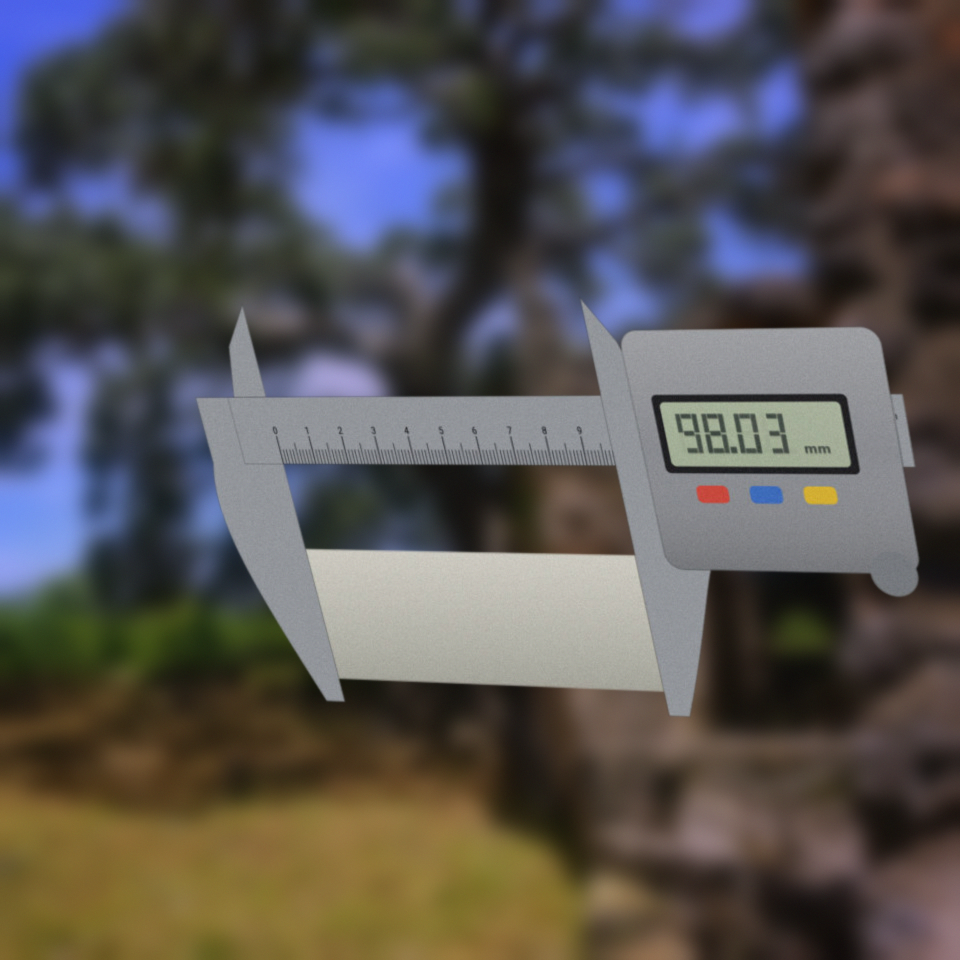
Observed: 98.03 mm
